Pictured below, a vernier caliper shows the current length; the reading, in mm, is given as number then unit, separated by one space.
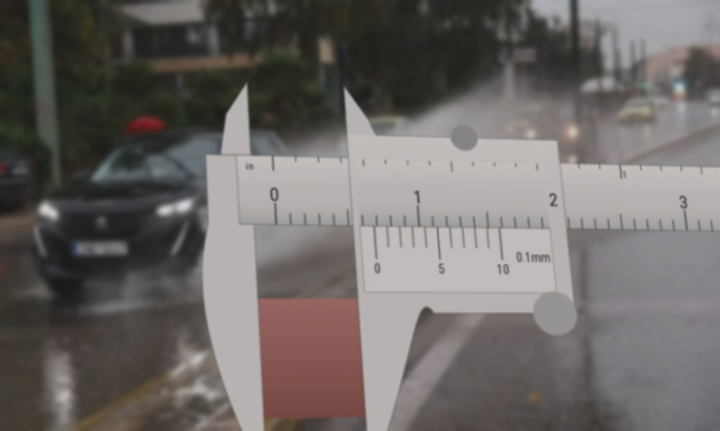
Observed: 6.8 mm
